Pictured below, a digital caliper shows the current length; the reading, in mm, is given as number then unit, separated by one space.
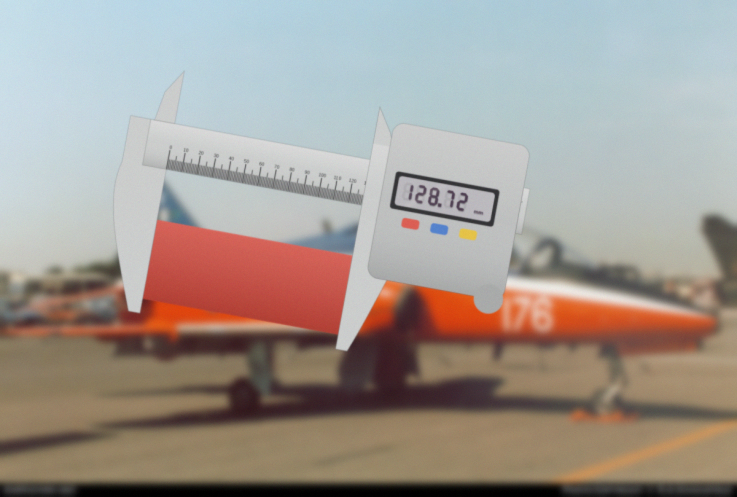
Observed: 128.72 mm
